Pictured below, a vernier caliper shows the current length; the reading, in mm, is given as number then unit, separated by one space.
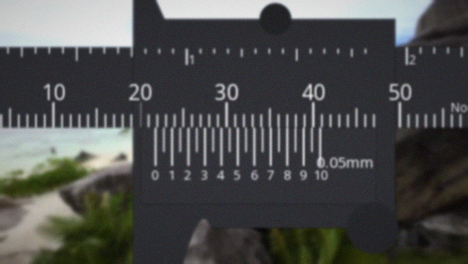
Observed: 21.8 mm
